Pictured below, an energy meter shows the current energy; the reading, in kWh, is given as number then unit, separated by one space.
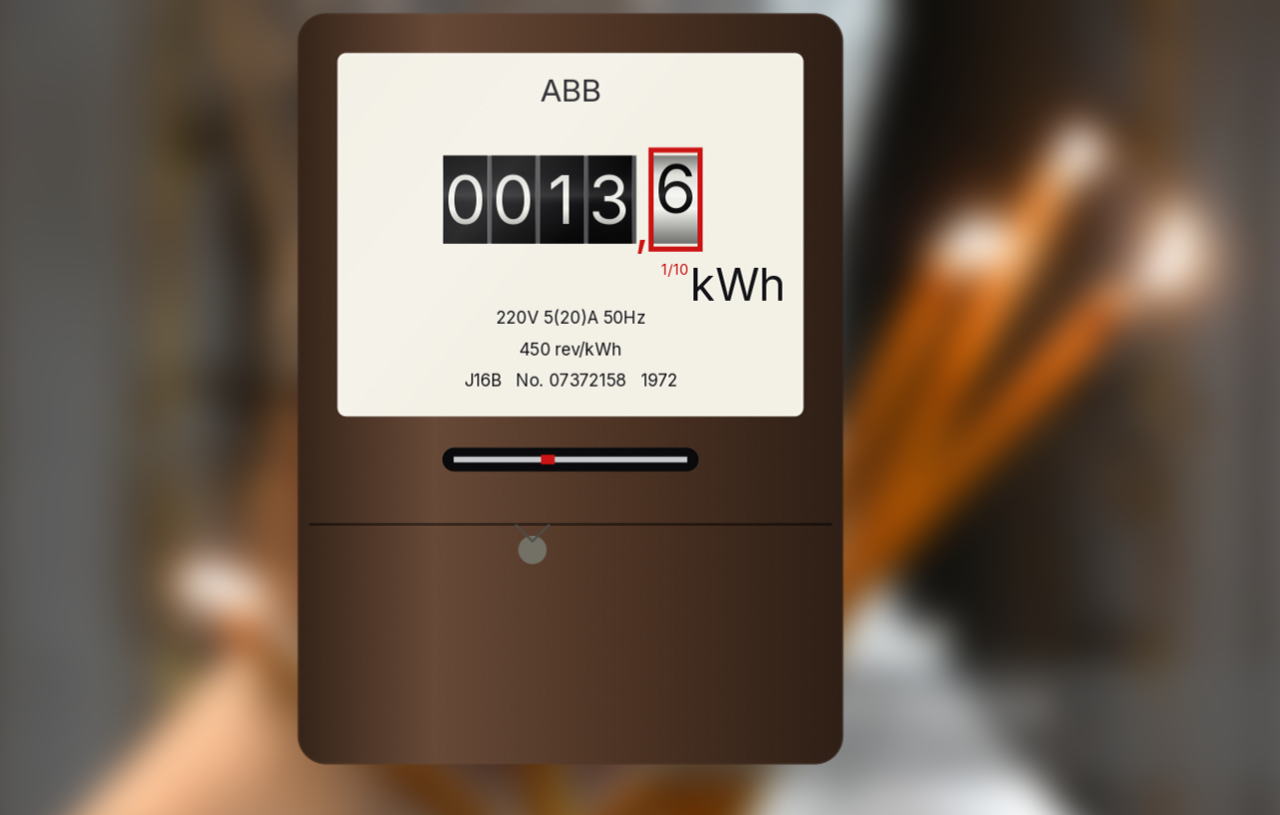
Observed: 13.6 kWh
